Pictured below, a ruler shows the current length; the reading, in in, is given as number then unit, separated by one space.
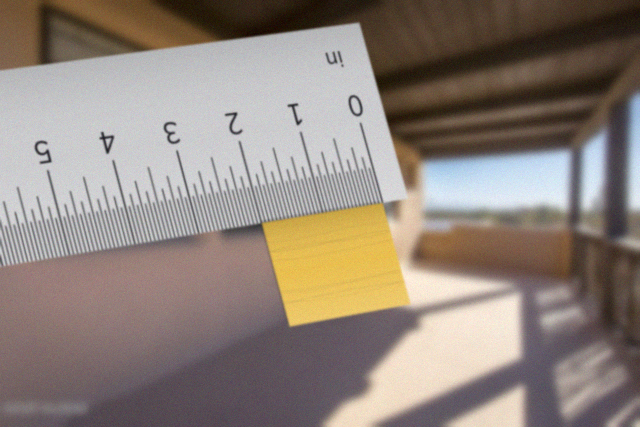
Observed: 2 in
